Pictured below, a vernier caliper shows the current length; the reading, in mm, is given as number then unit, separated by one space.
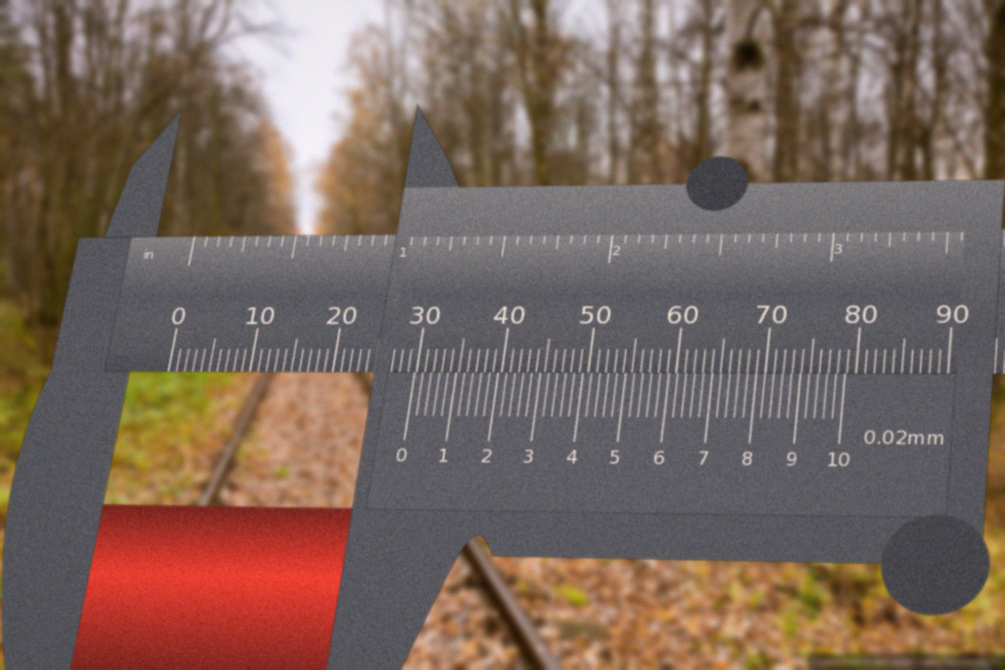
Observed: 29.8 mm
